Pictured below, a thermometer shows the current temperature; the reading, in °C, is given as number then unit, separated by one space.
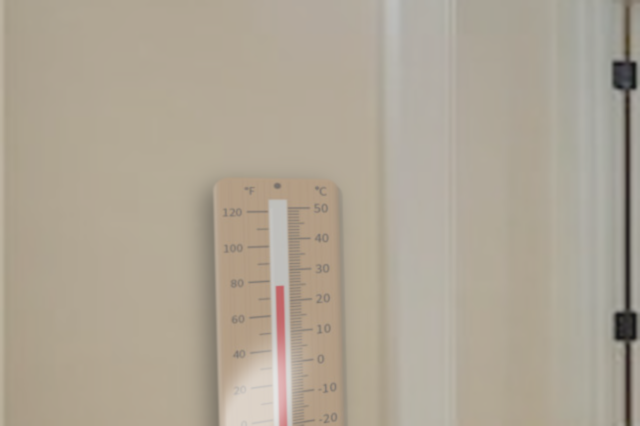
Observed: 25 °C
